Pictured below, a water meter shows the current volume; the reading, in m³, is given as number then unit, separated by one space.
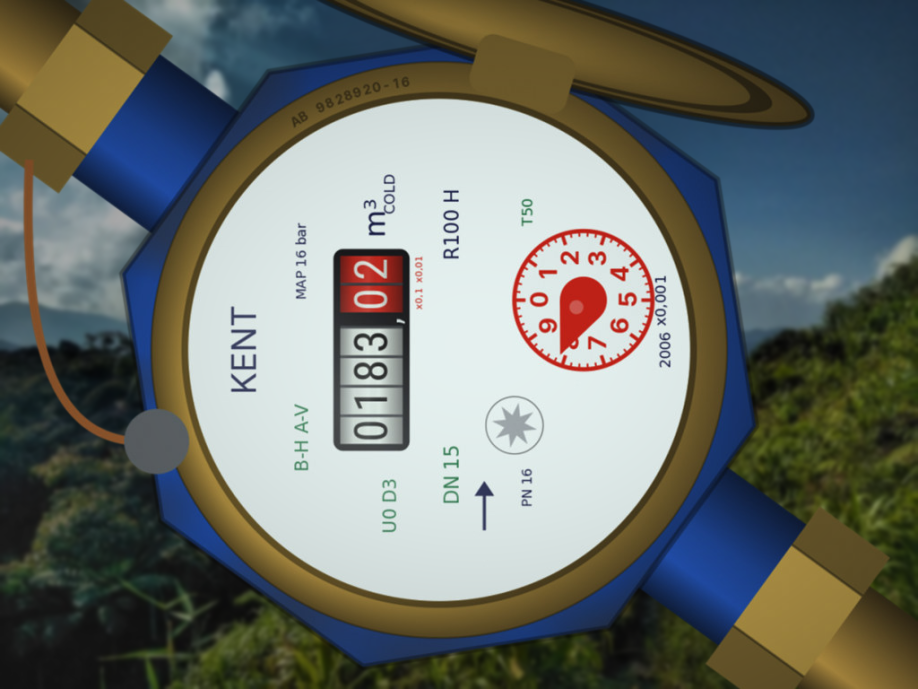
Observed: 183.028 m³
